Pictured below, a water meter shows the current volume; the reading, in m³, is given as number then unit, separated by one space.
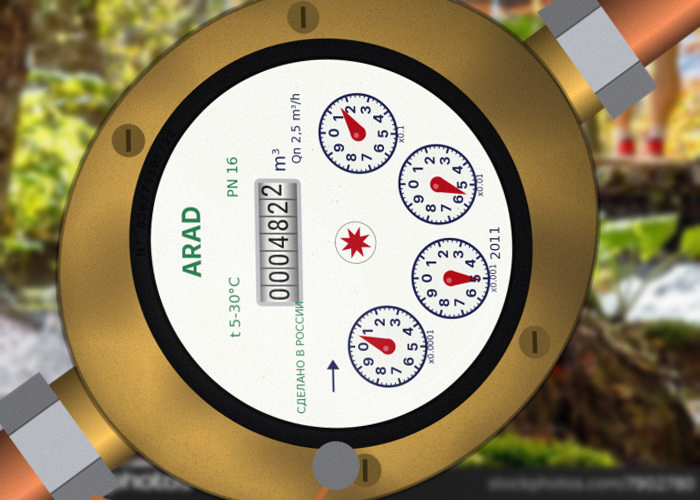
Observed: 4822.1550 m³
